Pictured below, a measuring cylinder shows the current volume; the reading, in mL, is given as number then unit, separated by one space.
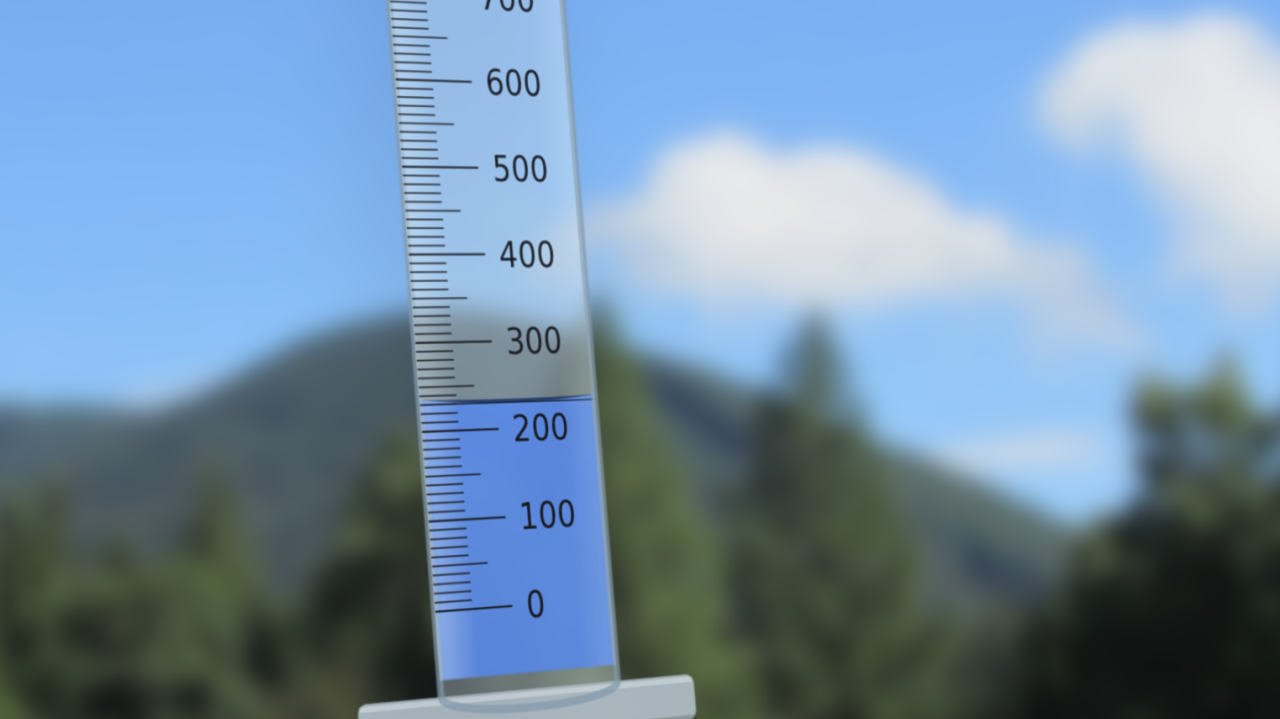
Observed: 230 mL
